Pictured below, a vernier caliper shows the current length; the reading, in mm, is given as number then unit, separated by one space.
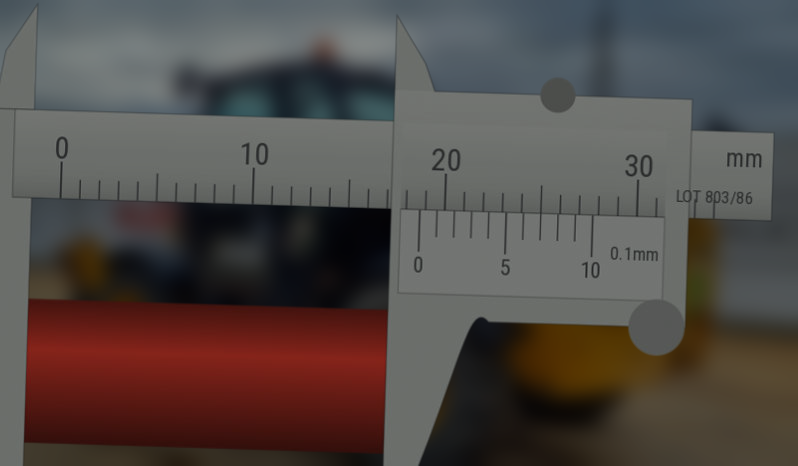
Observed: 18.7 mm
